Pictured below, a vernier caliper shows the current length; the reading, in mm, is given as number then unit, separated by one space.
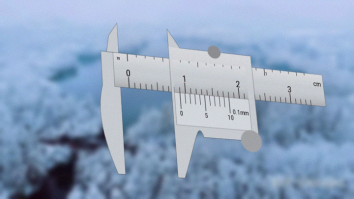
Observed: 9.0 mm
